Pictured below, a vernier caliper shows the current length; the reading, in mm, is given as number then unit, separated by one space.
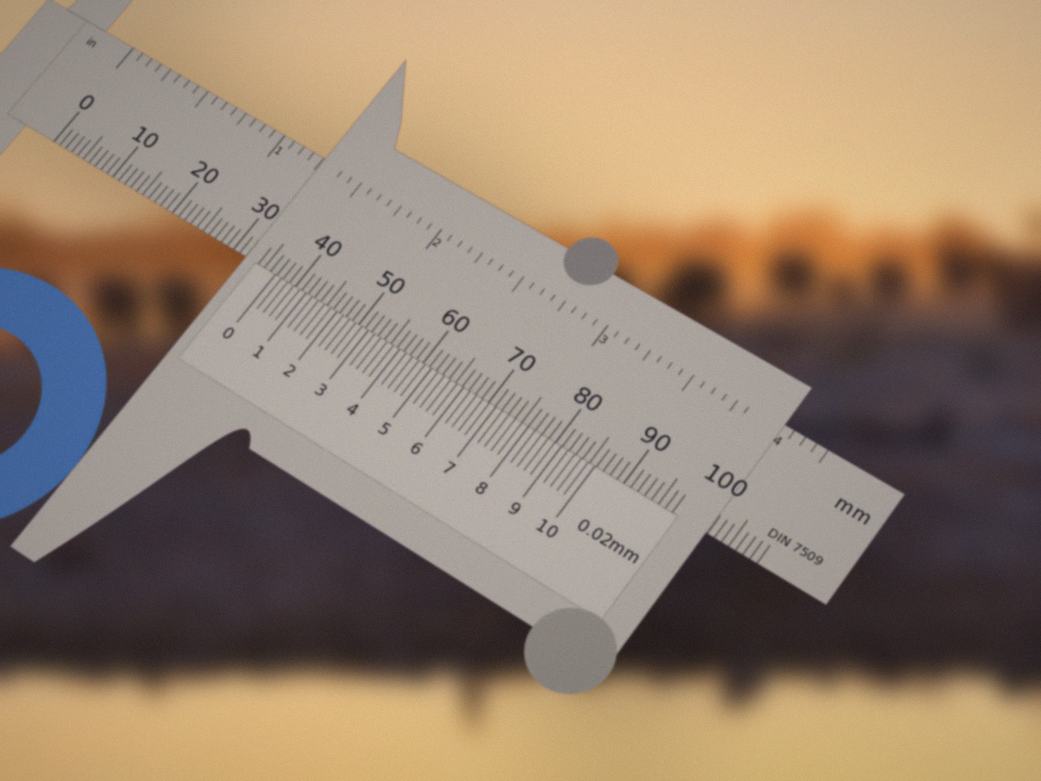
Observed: 36.8 mm
